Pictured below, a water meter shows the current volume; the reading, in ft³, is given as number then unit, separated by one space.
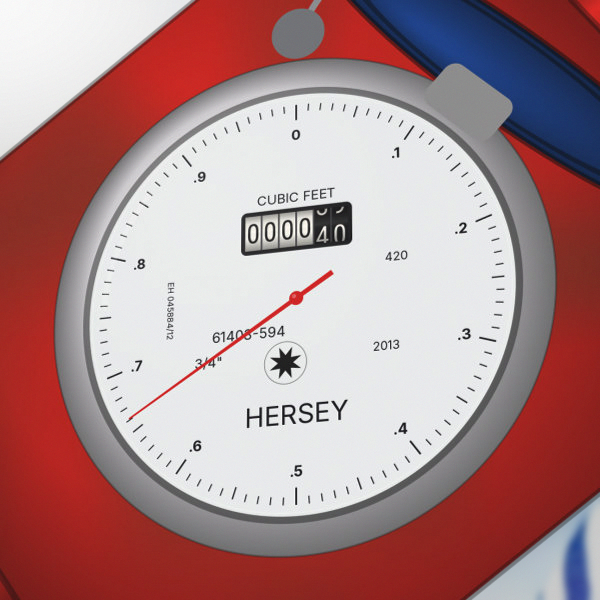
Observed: 39.66 ft³
